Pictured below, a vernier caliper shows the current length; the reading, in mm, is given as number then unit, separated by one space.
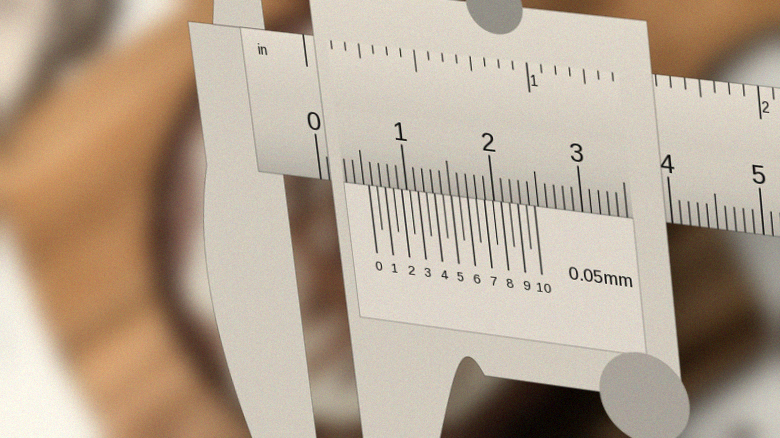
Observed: 5.6 mm
